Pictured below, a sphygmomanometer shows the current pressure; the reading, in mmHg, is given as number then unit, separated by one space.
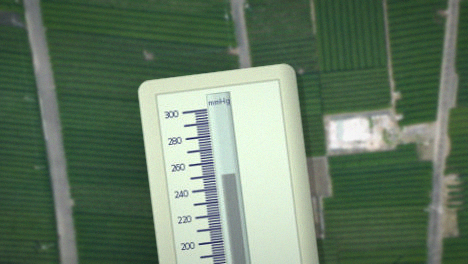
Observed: 250 mmHg
